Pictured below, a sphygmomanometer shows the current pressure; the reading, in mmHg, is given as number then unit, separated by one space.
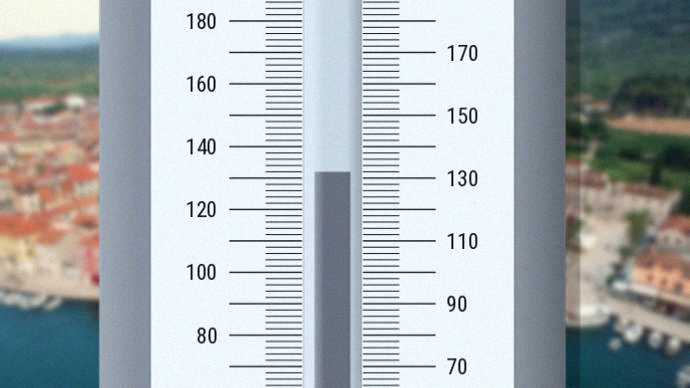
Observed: 132 mmHg
